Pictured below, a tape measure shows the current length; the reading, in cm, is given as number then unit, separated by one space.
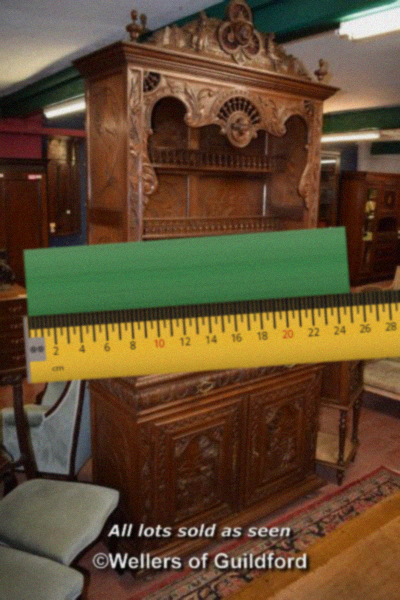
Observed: 25 cm
